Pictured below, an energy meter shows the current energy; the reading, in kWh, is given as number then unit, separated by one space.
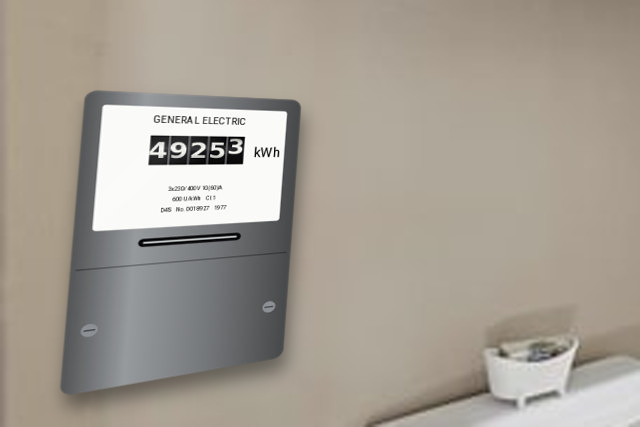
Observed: 49253 kWh
